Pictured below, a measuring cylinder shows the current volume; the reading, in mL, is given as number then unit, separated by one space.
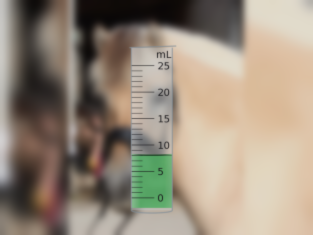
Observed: 8 mL
